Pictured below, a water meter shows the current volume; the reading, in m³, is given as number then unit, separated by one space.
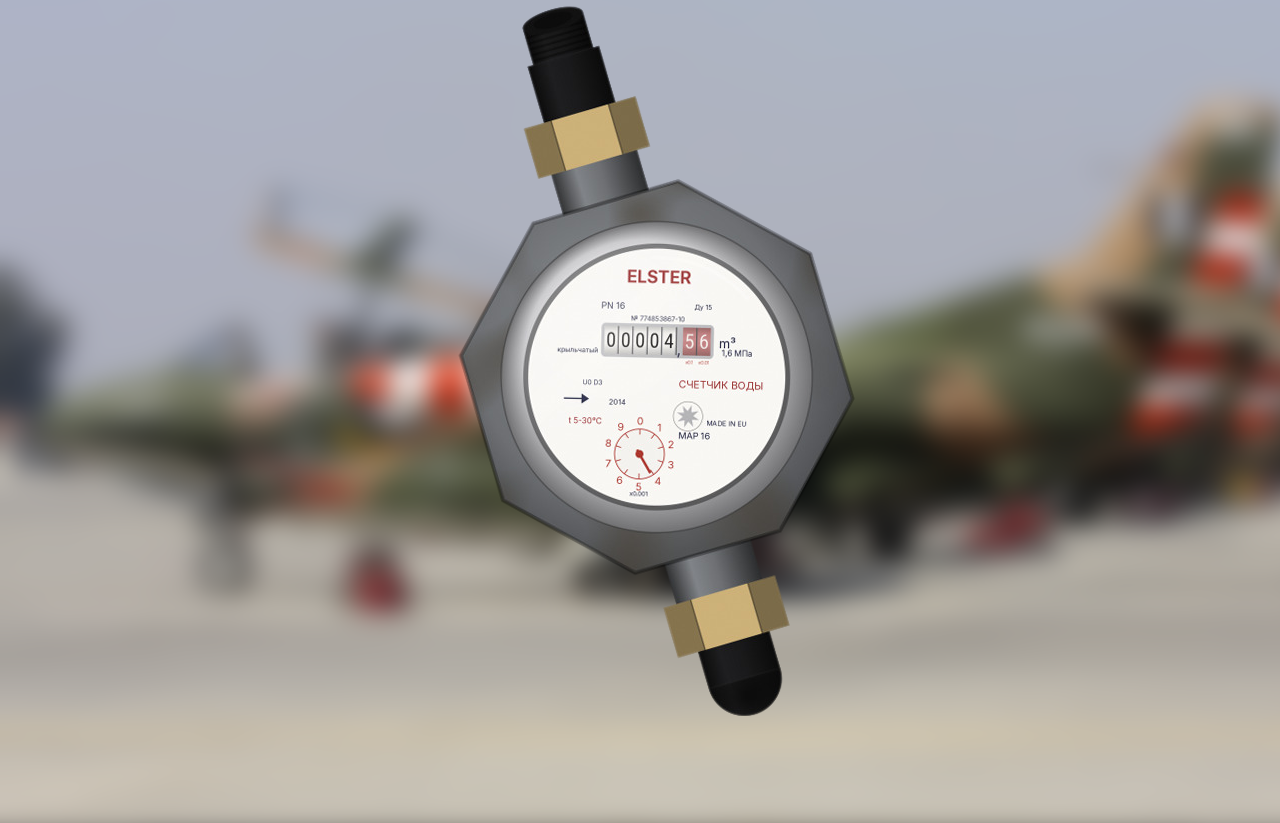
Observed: 4.564 m³
